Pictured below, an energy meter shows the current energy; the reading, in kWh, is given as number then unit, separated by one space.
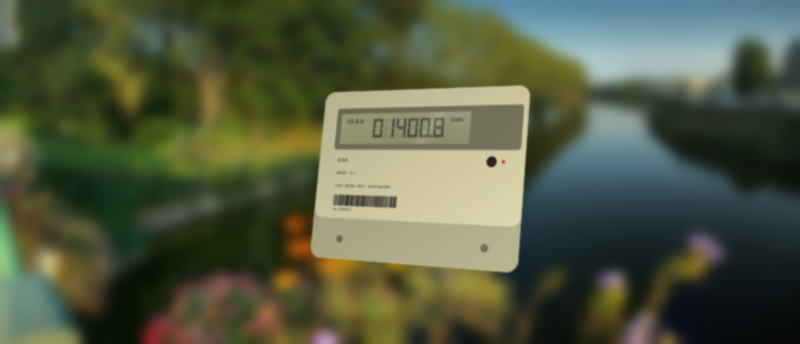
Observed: 1400.8 kWh
